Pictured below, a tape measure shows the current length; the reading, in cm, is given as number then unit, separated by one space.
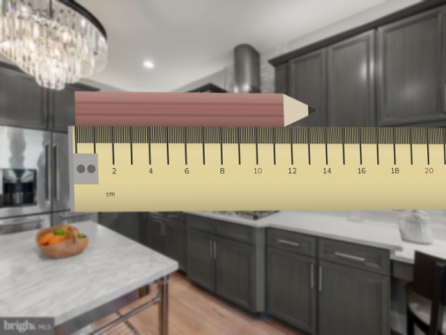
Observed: 13.5 cm
